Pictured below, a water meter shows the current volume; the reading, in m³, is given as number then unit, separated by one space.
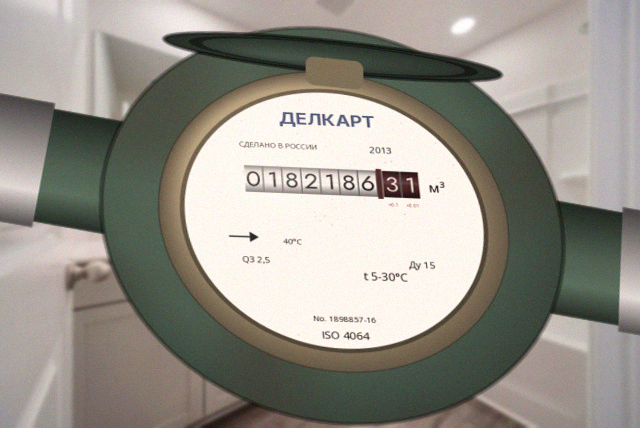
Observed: 182186.31 m³
